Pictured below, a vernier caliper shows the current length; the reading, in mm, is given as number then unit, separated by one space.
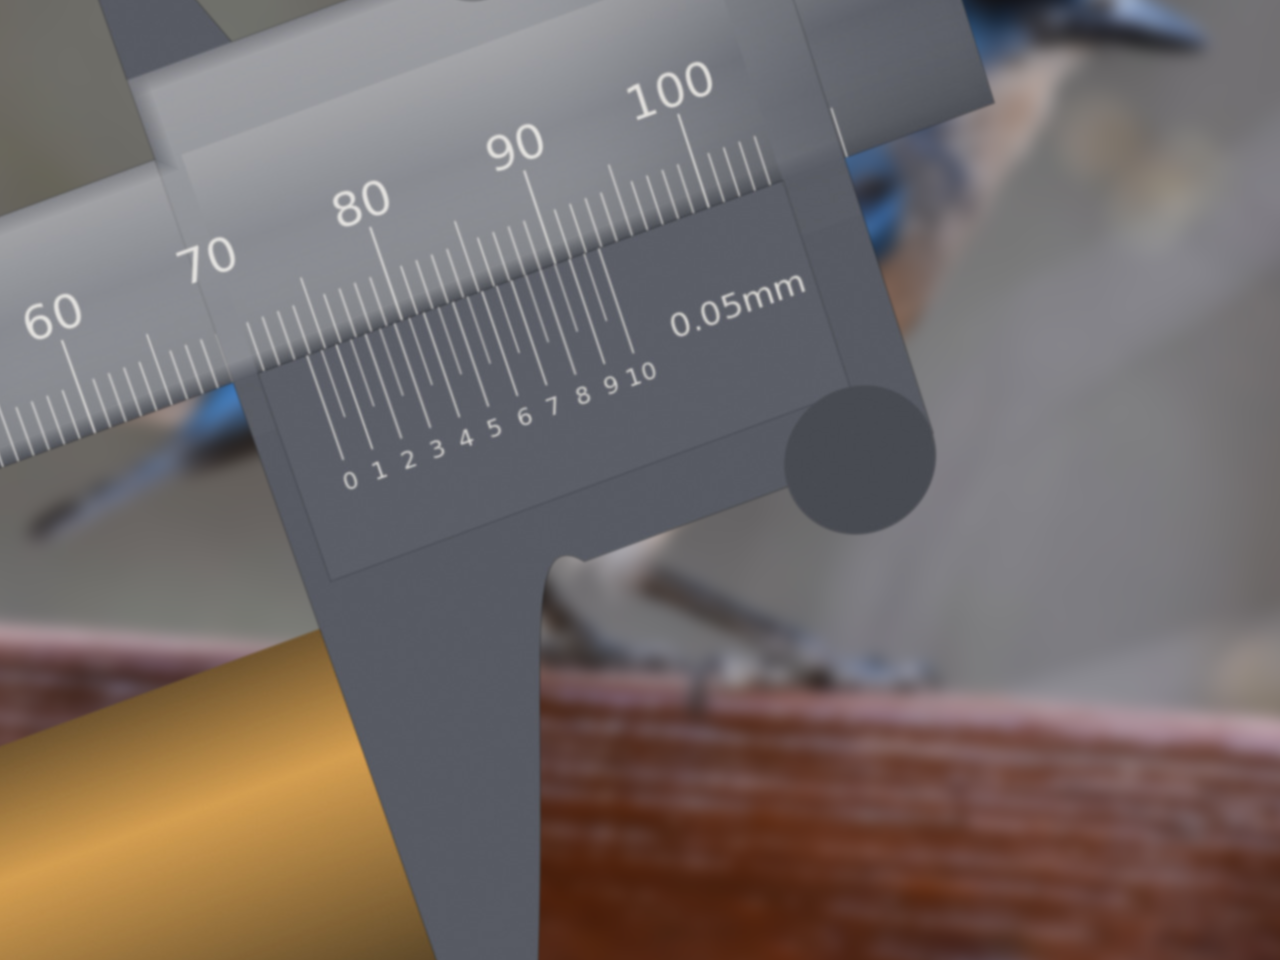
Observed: 73.8 mm
